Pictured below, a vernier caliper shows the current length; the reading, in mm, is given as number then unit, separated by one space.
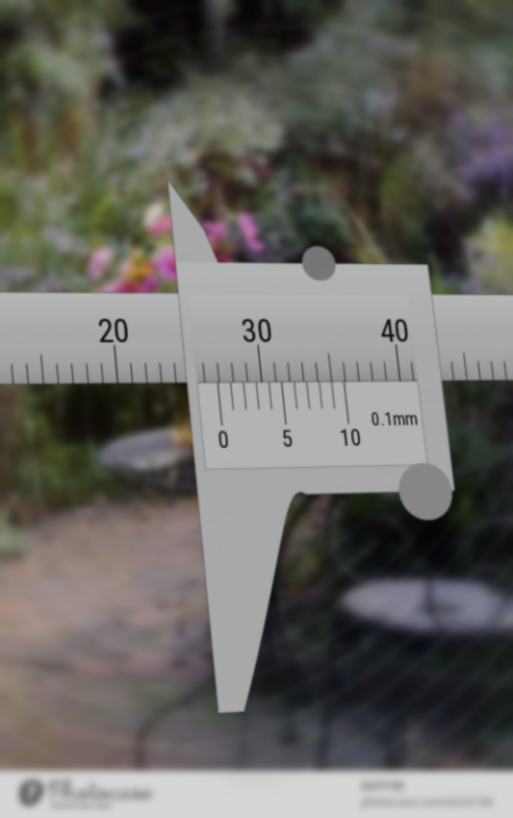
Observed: 26.9 mm
